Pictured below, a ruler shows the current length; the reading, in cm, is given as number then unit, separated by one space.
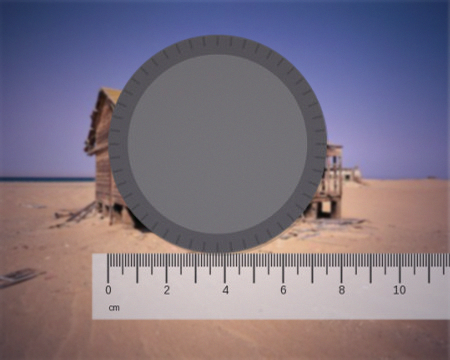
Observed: 7.5 cm
